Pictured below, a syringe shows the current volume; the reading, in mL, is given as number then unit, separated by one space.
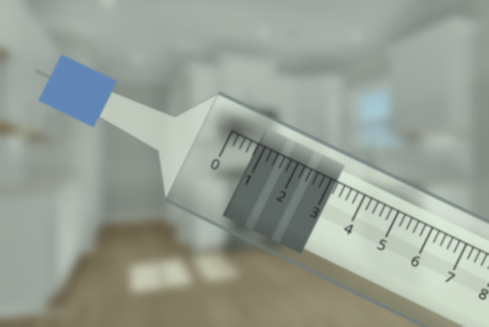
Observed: 0.8 mL
